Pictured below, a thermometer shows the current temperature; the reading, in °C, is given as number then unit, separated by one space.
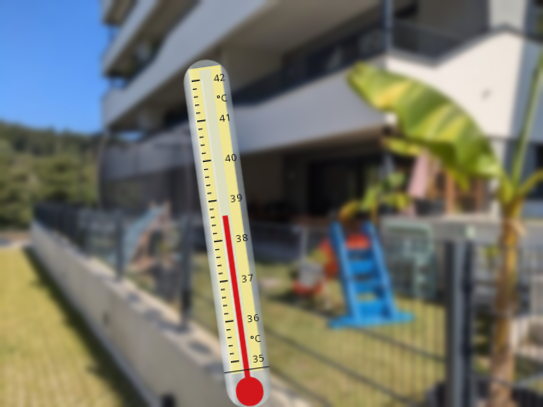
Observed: 38.6 °C
